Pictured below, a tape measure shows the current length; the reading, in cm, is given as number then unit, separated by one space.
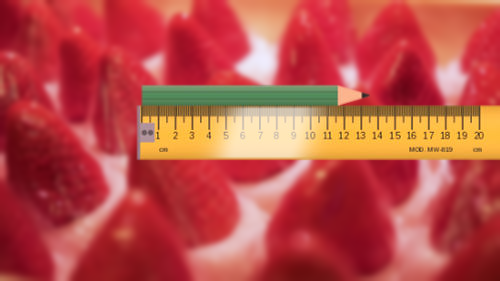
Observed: 13.5 cm
